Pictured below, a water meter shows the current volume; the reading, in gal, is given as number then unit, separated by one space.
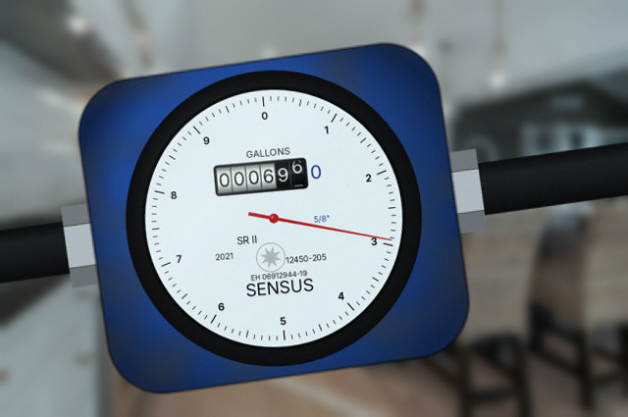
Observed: 6962.9 gal
